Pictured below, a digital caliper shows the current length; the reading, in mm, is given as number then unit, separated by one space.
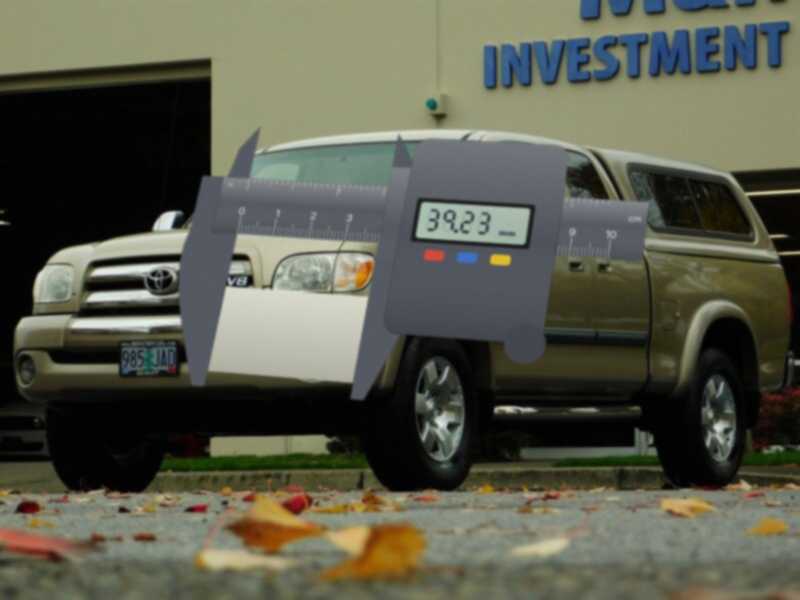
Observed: 39.23 mm
